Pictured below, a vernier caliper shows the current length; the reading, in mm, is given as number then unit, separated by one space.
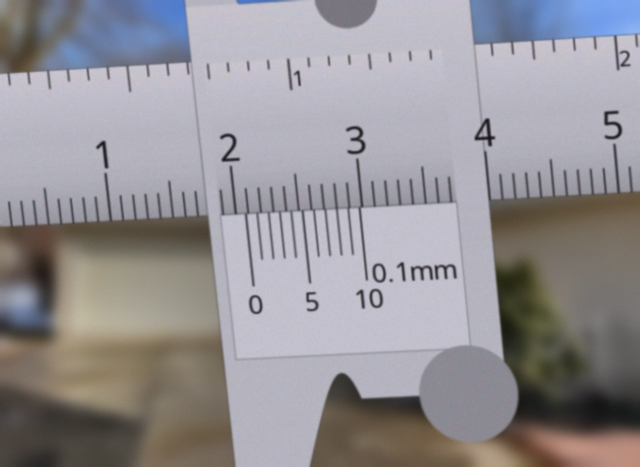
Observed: 20.8 mm
